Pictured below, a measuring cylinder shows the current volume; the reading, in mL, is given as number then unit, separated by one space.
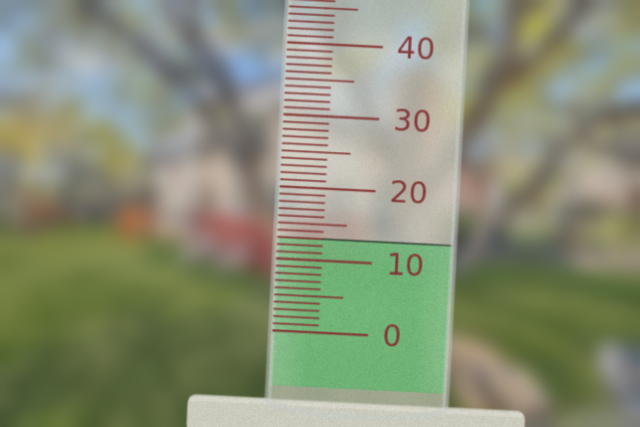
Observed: 13 mL
